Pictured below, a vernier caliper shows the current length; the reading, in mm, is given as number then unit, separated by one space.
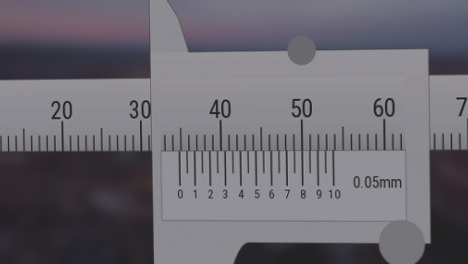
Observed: 34.8 mm
